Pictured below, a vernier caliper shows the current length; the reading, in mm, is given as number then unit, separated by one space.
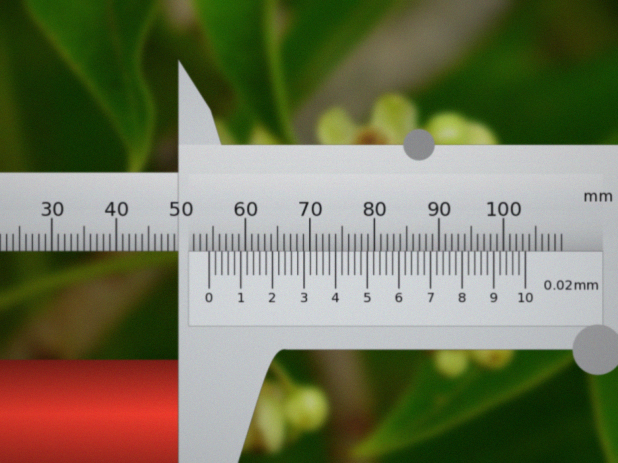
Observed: 54.4 mm
